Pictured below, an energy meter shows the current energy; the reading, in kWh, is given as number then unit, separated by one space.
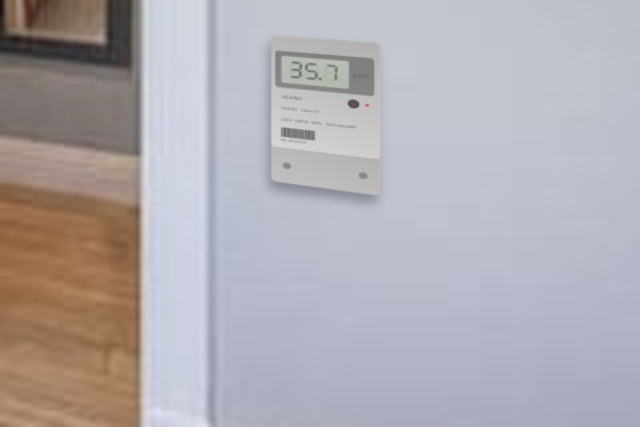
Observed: 35.7 kWh
